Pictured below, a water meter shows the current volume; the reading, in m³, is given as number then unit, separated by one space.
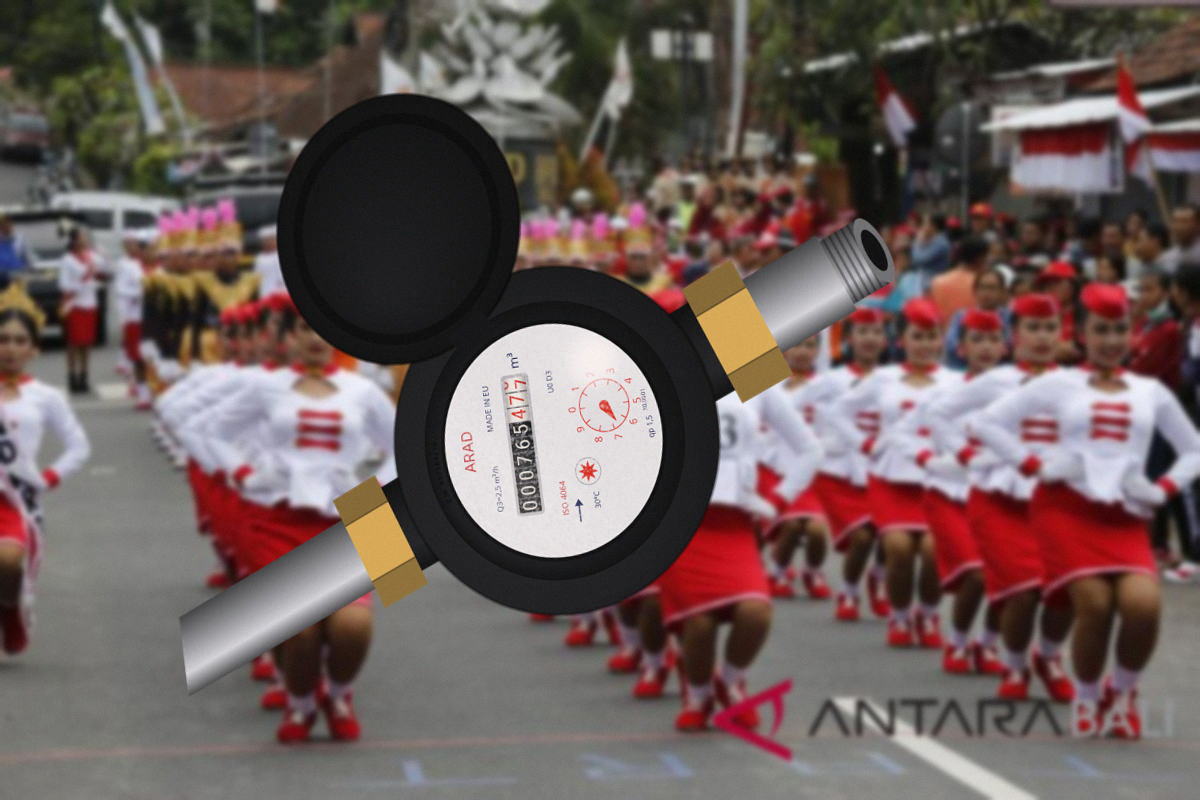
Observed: 765.4766 m³
